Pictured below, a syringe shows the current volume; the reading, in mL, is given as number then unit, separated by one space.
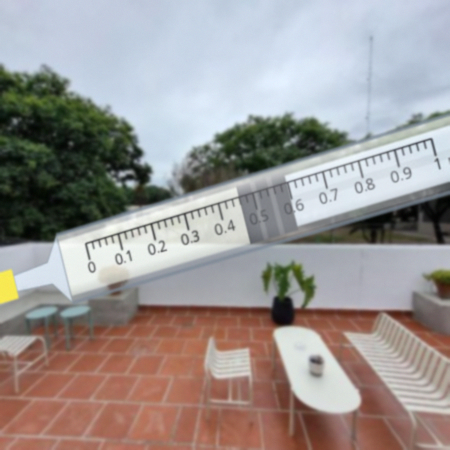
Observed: 0.46 mL
